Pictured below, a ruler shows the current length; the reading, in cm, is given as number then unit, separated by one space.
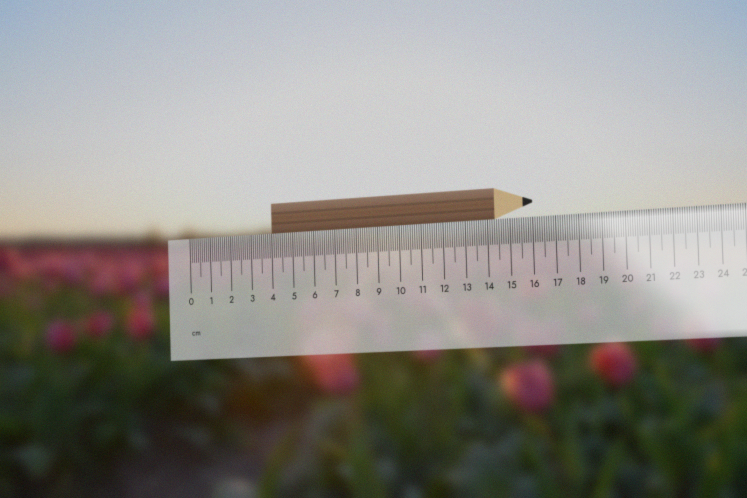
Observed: 12 cm
